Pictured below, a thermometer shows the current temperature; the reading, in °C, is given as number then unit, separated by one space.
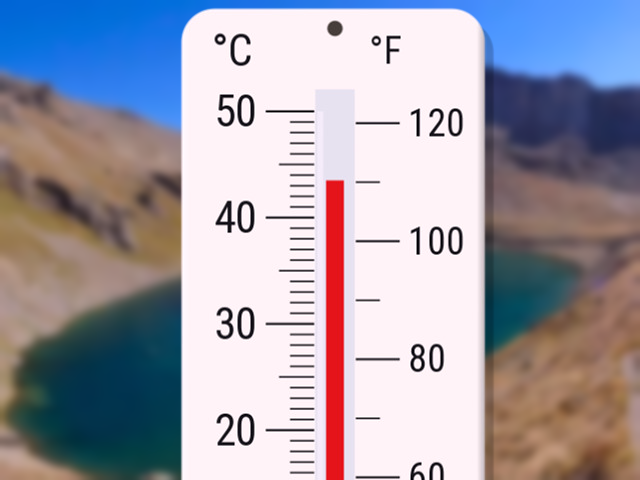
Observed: 43.5 °C
